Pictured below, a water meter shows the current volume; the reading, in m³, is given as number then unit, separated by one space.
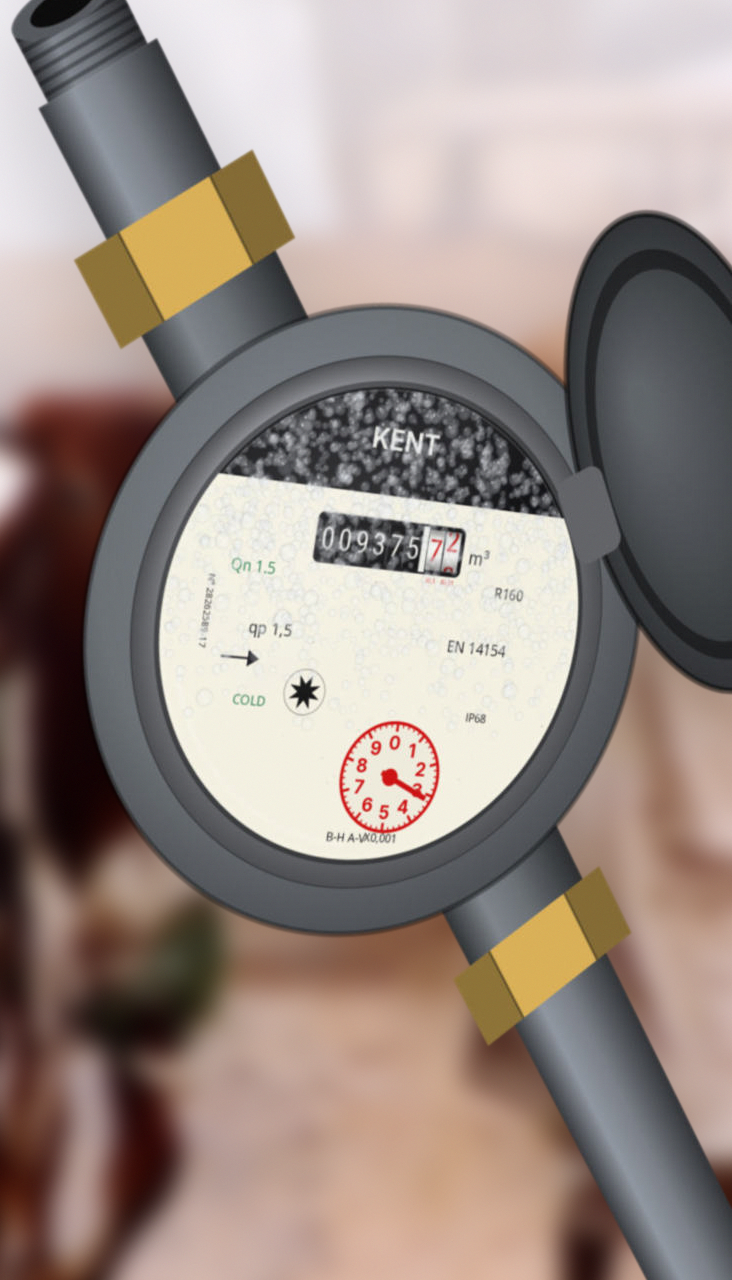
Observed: 9375.723 m³
